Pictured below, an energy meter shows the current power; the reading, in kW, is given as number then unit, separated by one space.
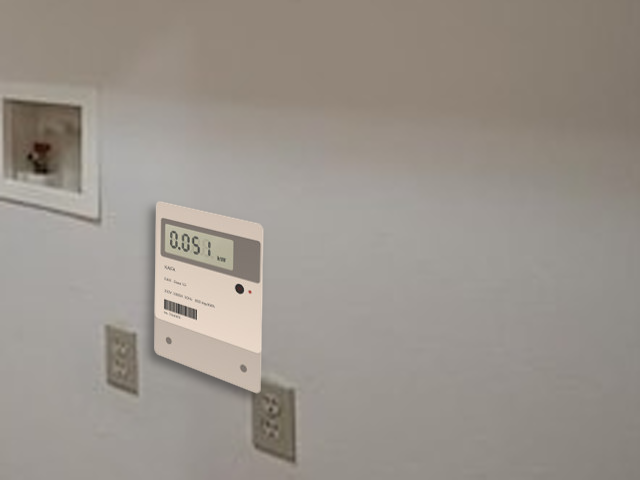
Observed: 0.051 kW
